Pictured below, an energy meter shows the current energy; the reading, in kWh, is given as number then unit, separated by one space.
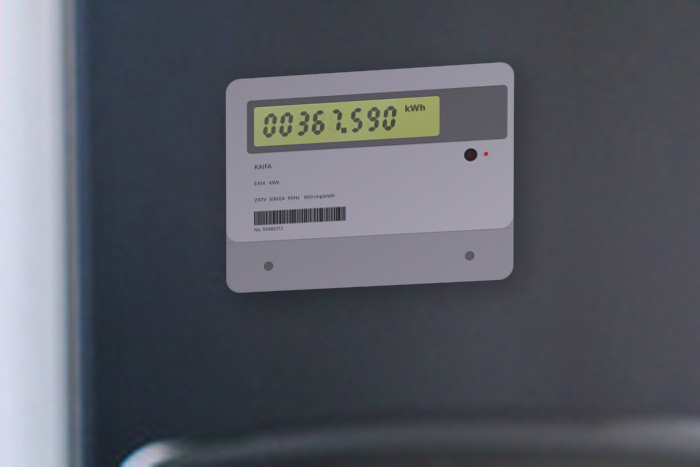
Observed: 367.590 kWh
